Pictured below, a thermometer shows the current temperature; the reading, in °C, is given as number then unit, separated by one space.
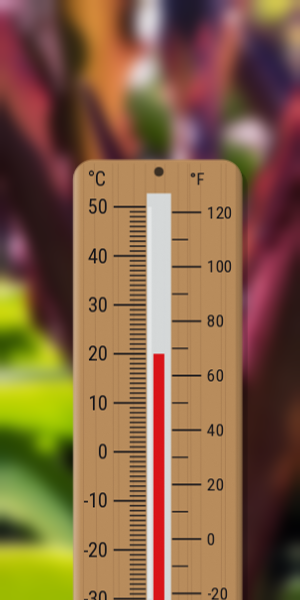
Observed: 20 °C
